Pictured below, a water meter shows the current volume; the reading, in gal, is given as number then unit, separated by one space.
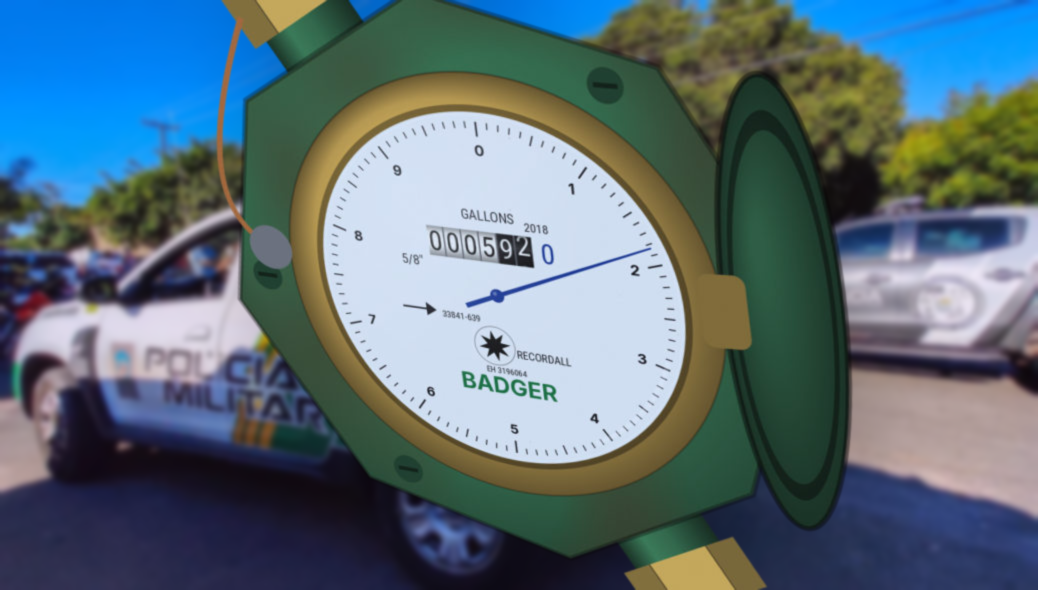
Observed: 5921.8 gal
